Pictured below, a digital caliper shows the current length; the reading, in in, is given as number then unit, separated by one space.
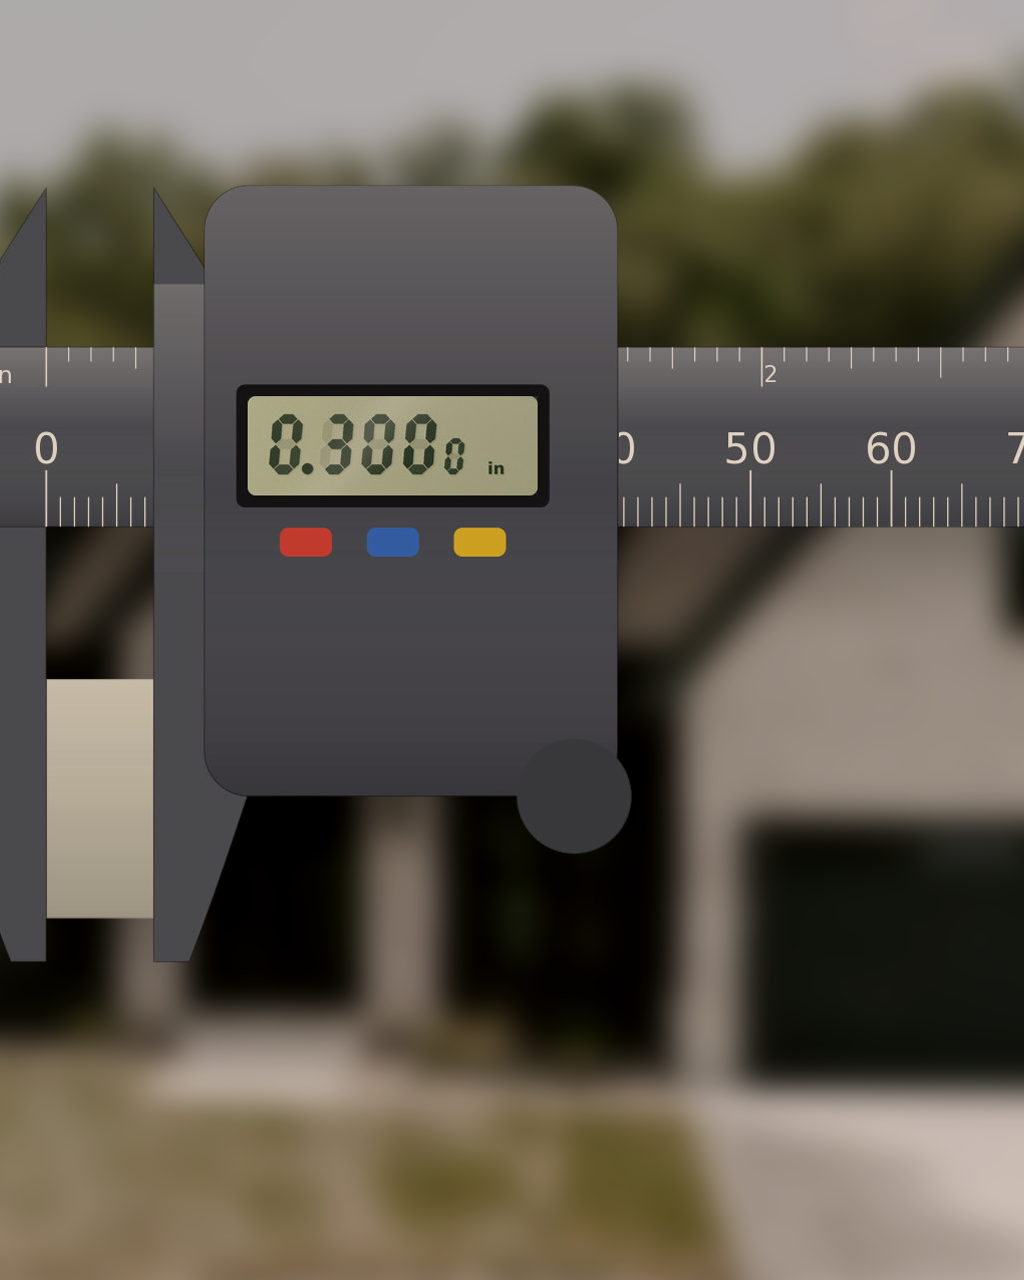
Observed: 0.3000 in
